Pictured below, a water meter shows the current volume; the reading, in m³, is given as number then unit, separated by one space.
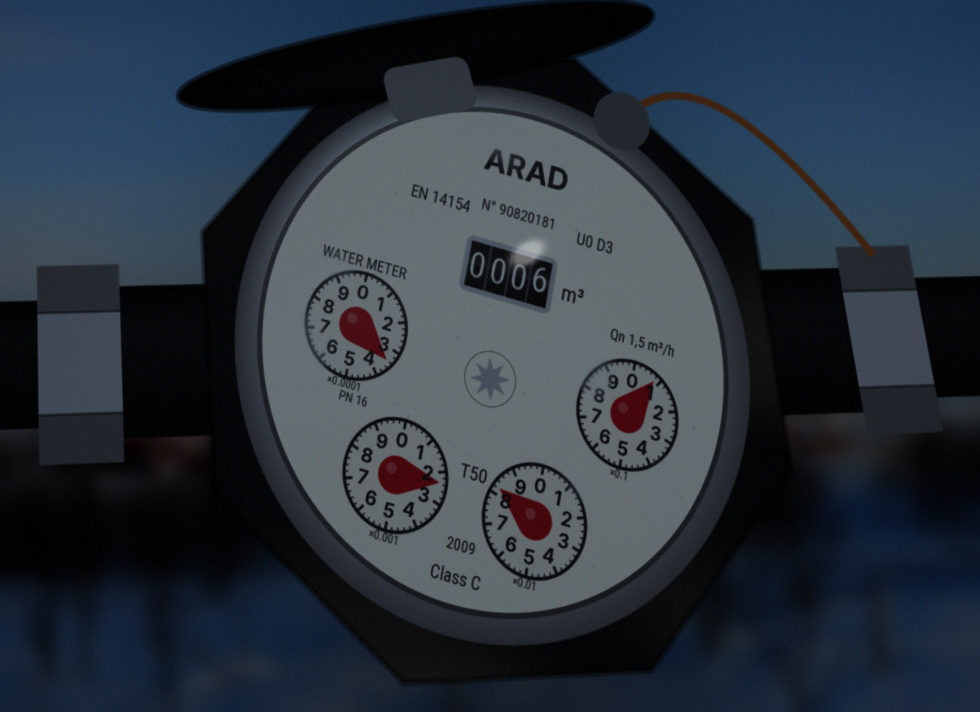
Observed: 6.0823 m³
